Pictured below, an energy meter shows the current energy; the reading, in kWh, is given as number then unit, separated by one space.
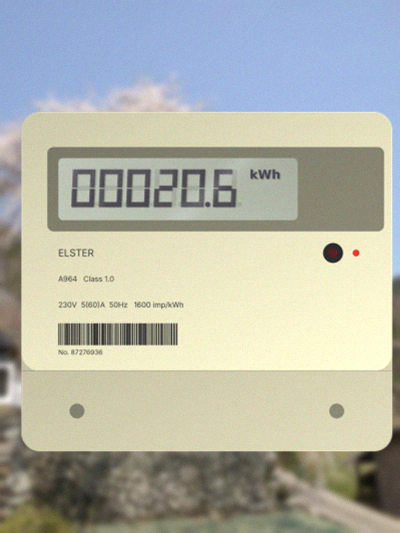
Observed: 20.6 kWh
